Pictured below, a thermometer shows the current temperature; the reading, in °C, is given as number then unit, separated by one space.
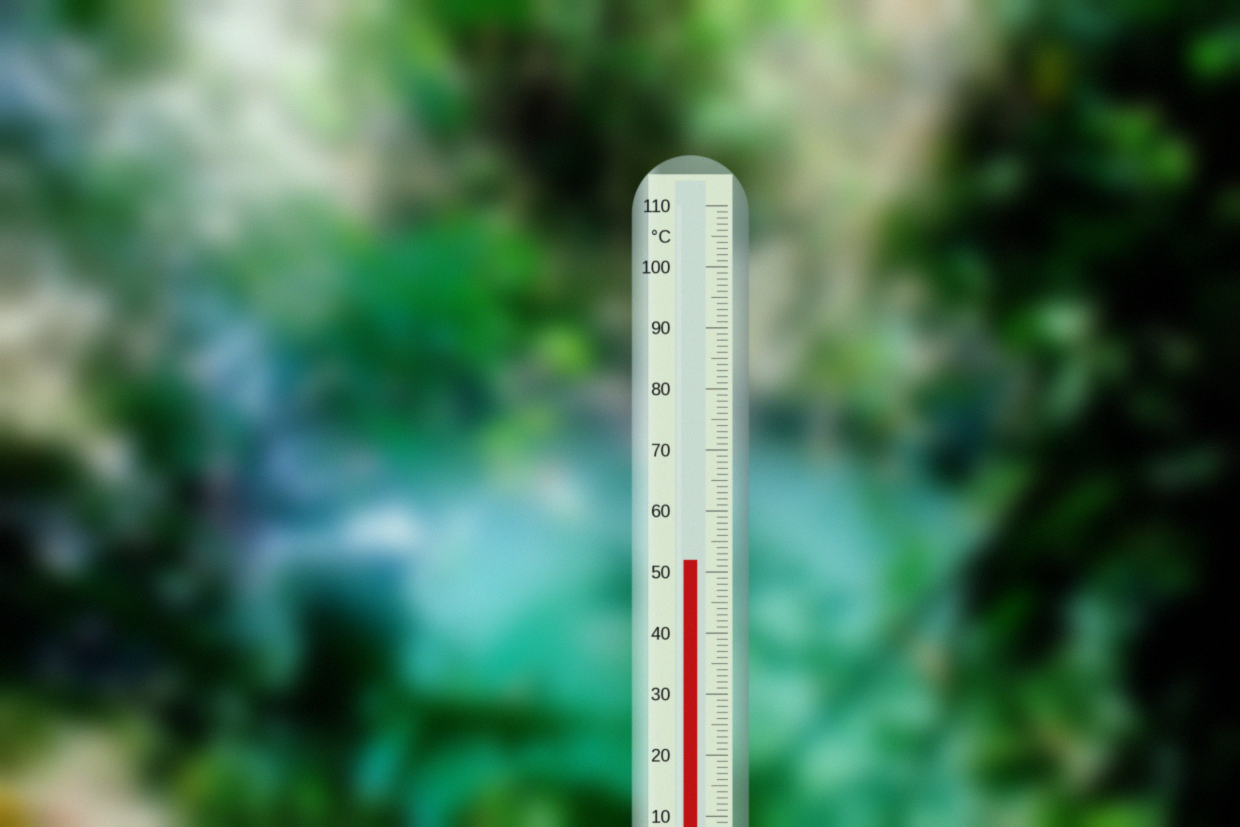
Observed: 52 °C
